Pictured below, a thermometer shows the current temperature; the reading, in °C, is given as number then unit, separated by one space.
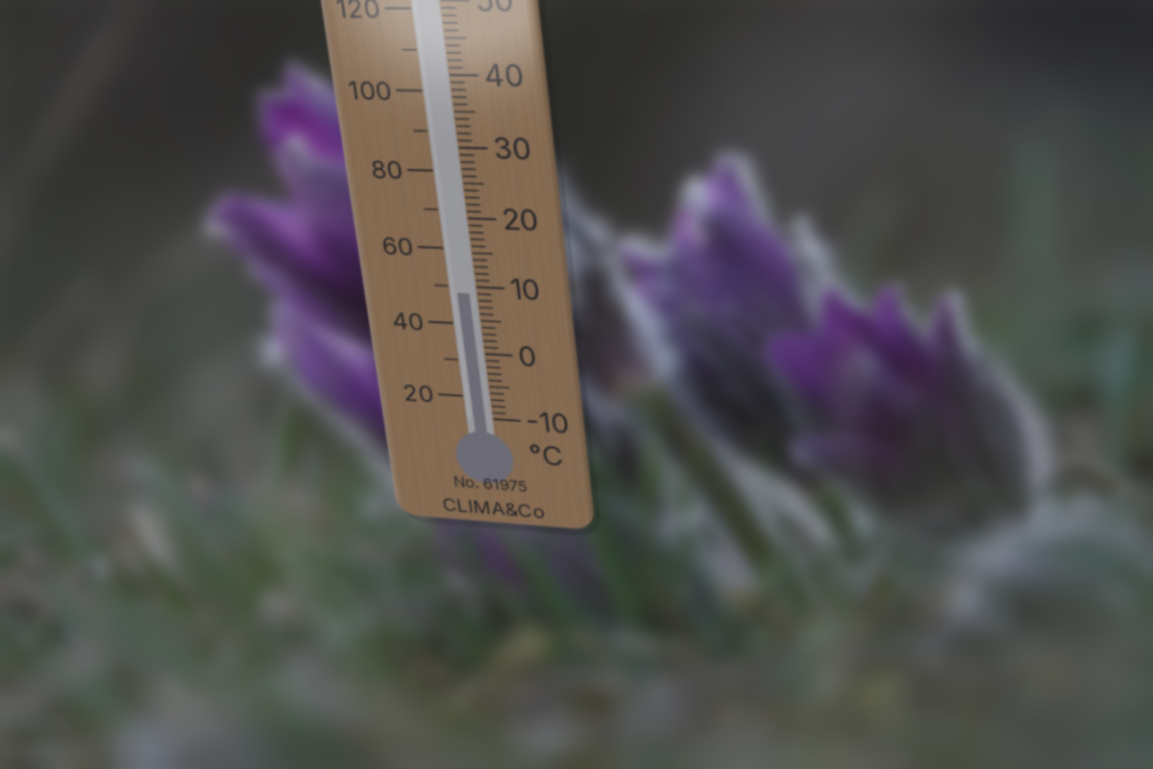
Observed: 9 °C
